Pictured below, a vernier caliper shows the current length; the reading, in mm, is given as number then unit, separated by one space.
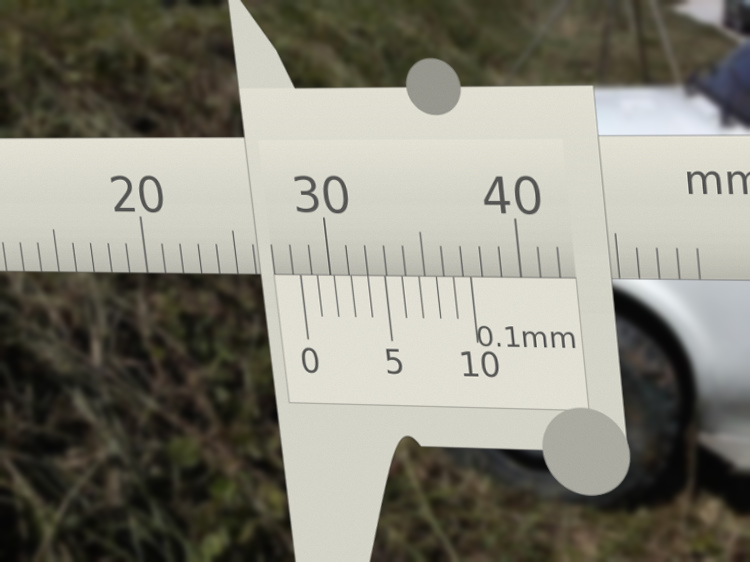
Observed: 28.4 mm
